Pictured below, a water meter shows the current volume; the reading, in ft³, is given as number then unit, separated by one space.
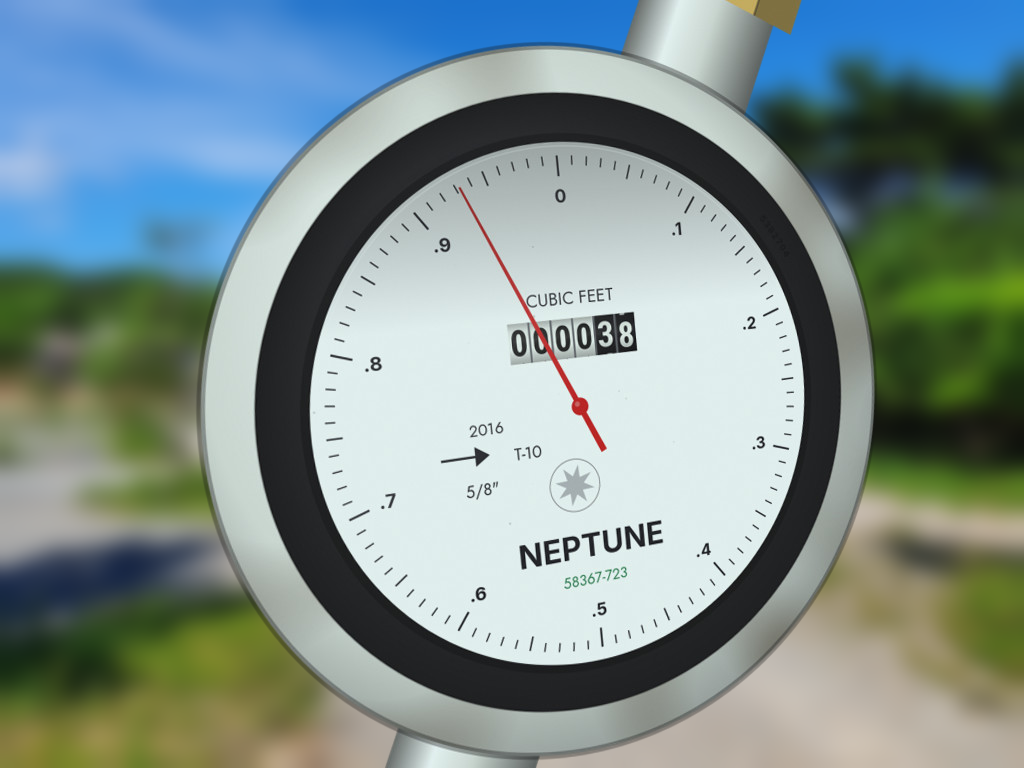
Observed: 37.93 ft³
